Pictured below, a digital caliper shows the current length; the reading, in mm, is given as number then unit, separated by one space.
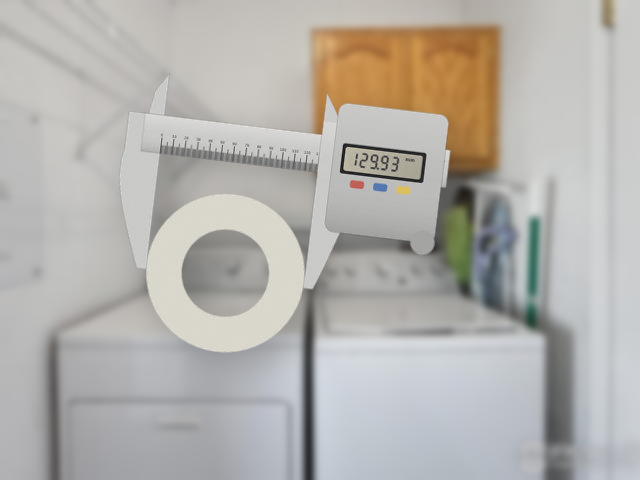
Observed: 129.93 mm
